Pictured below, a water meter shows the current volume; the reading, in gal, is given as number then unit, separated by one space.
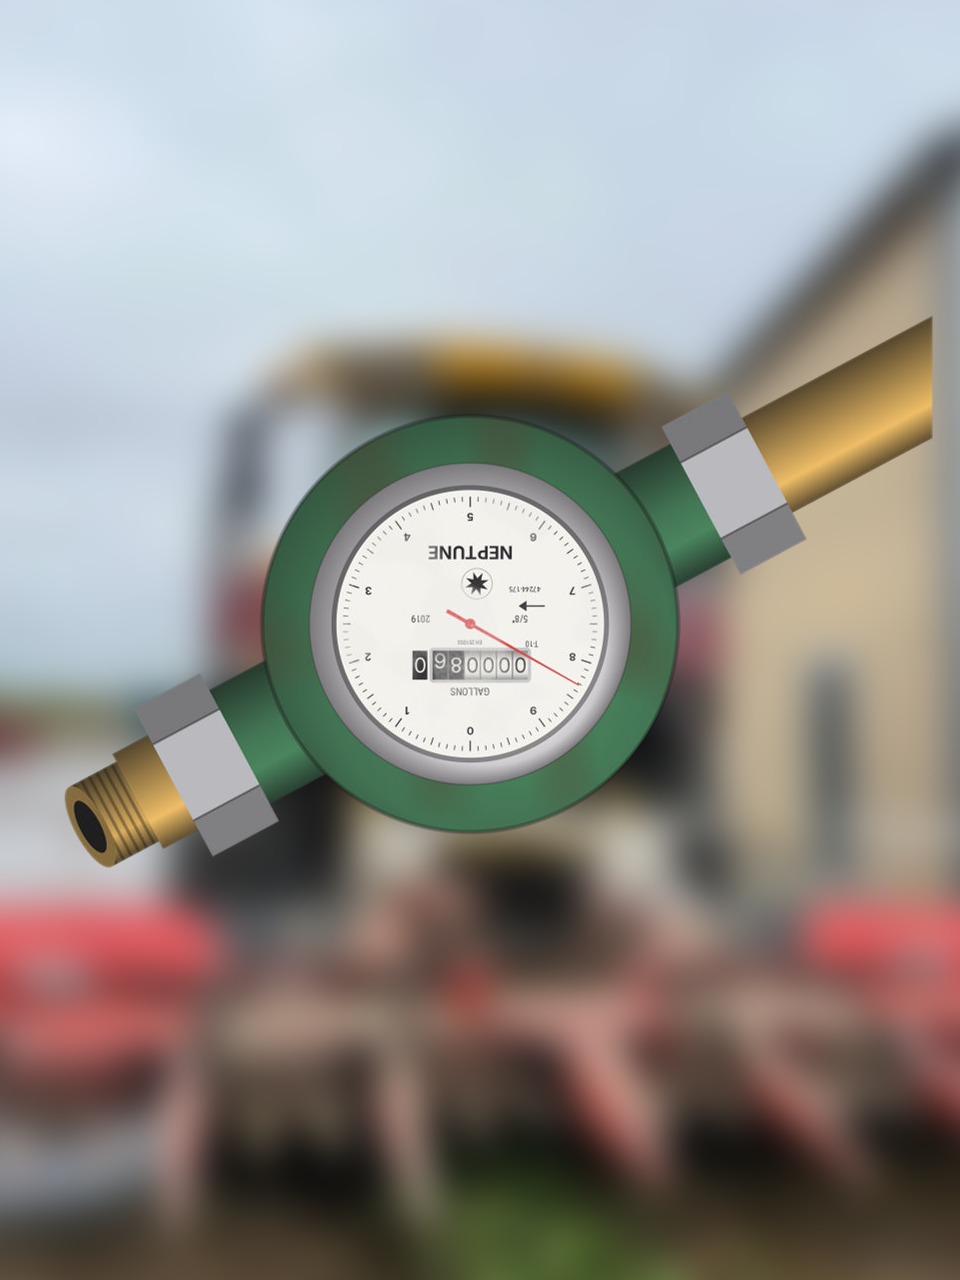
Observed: 858.3 gal
